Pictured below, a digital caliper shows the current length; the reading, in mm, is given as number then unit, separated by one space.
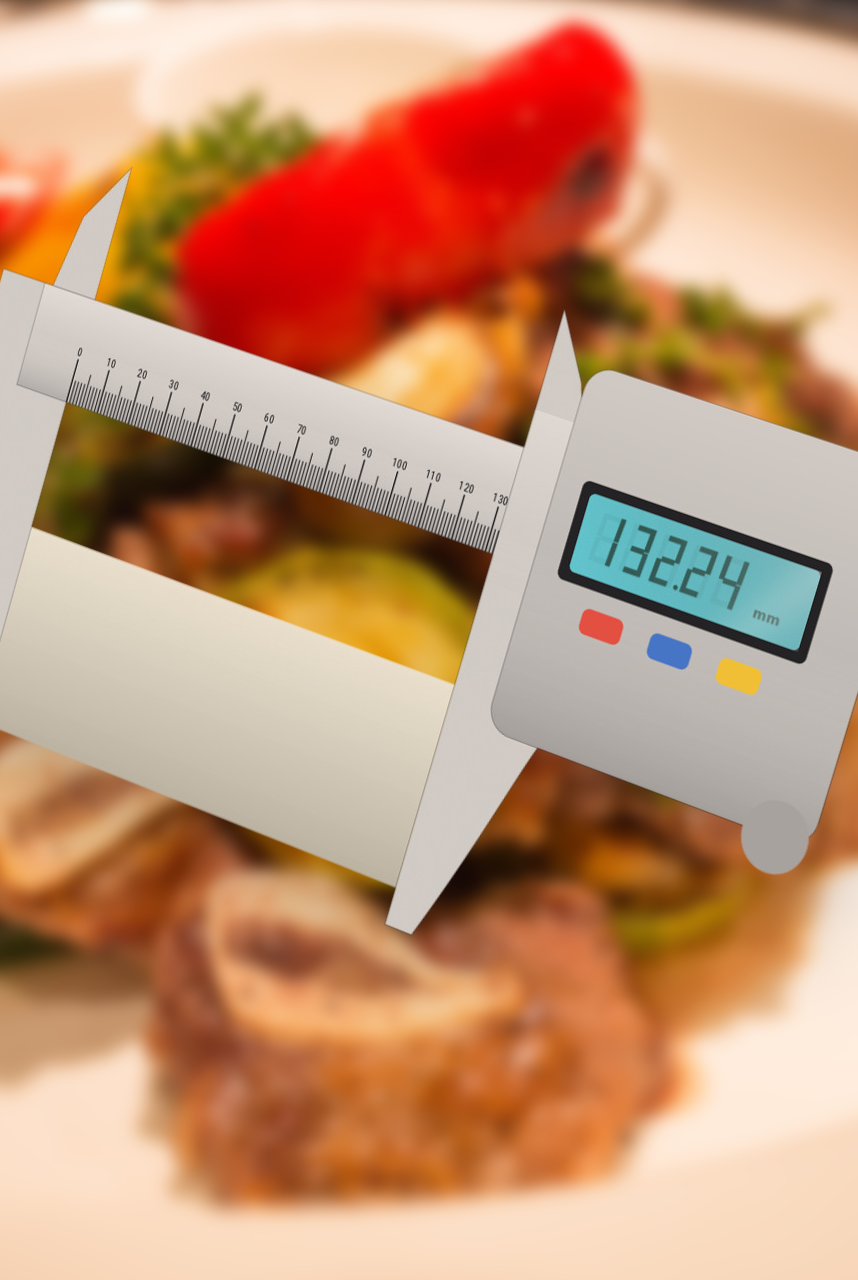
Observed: 132.24 mm
